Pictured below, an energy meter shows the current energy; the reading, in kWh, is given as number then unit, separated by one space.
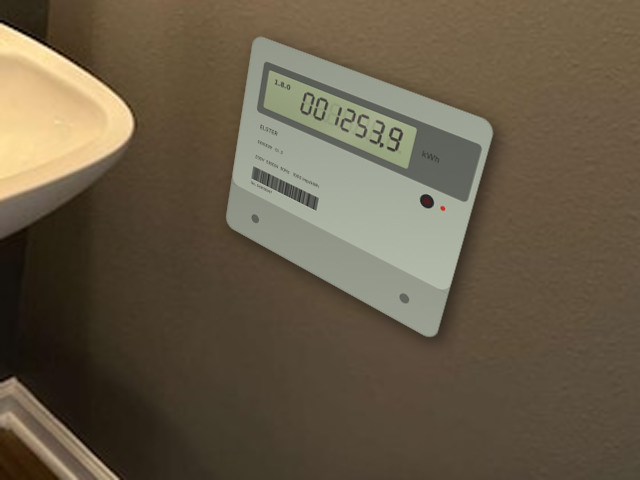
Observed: 1253.9 kWh
